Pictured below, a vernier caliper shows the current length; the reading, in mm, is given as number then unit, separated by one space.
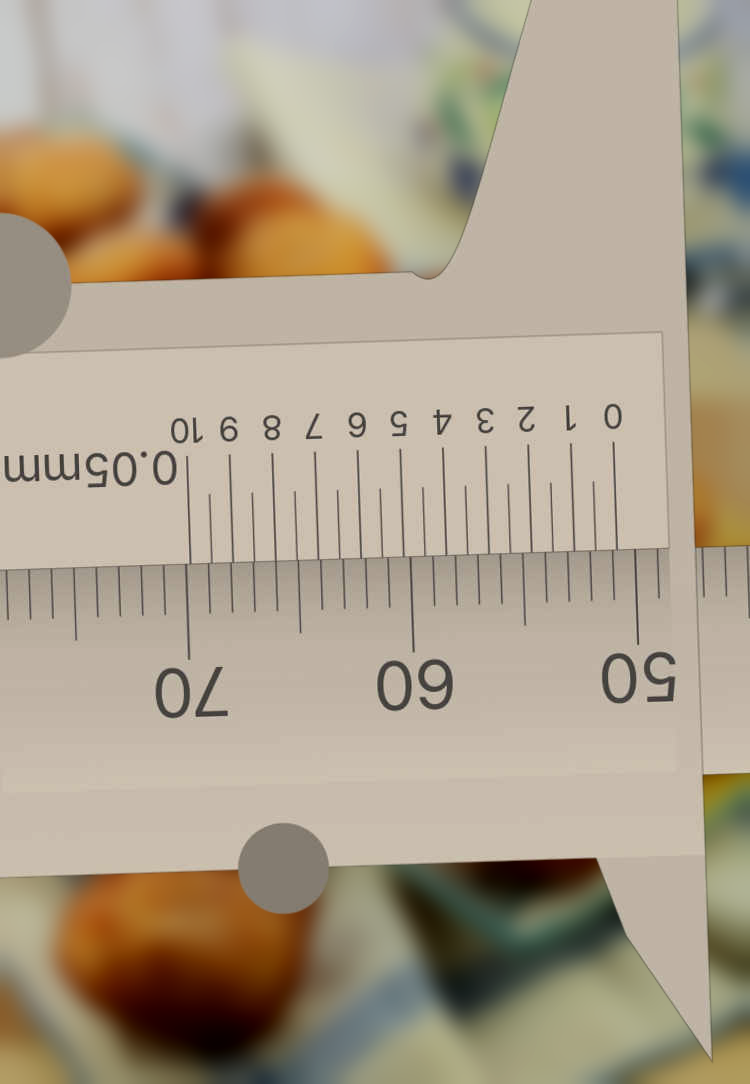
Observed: 50.8 mm
